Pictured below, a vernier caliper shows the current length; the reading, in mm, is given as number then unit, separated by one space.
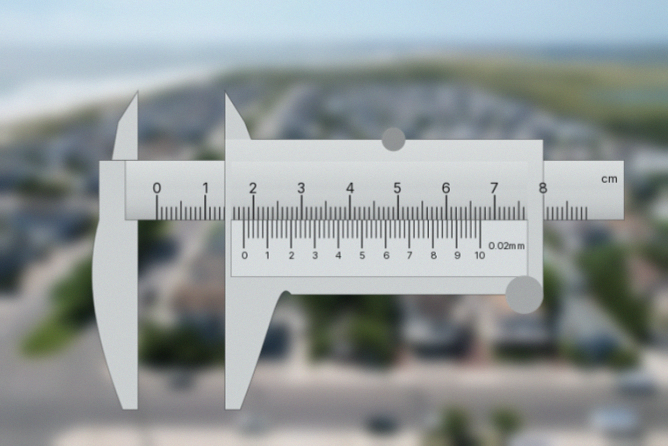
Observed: 18.0 mm
